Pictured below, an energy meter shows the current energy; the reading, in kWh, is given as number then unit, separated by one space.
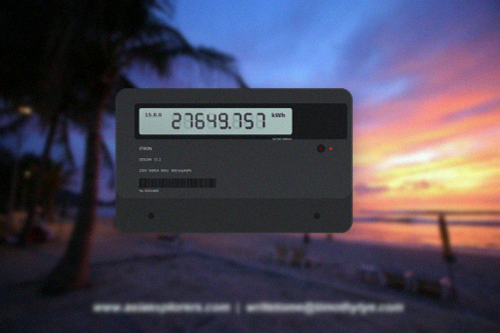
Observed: 27649.757 kWh
